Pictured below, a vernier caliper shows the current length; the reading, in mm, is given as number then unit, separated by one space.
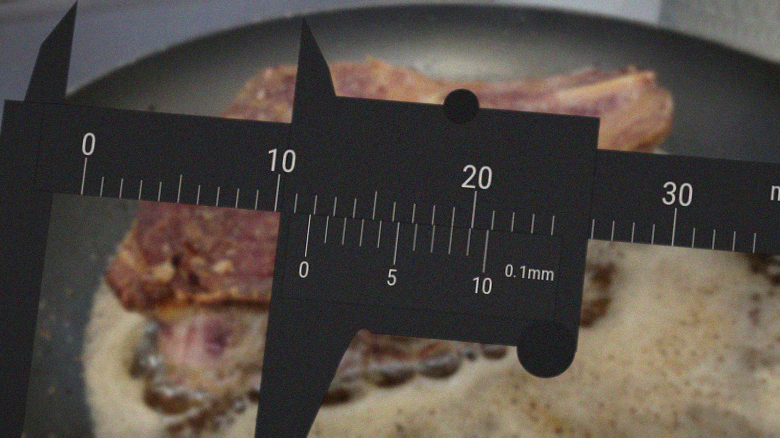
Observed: 11.8 mm
